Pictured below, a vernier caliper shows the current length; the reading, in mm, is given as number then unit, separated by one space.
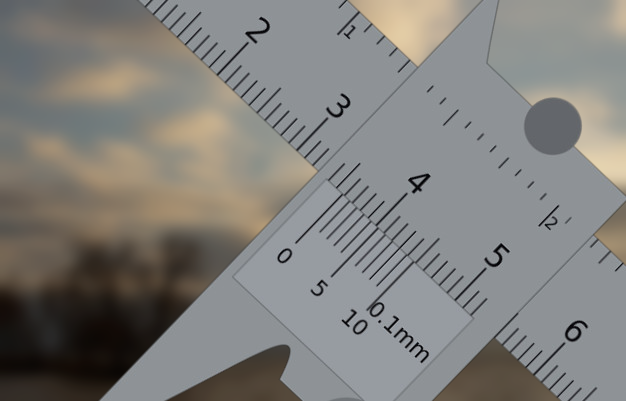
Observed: 35.8 mm
